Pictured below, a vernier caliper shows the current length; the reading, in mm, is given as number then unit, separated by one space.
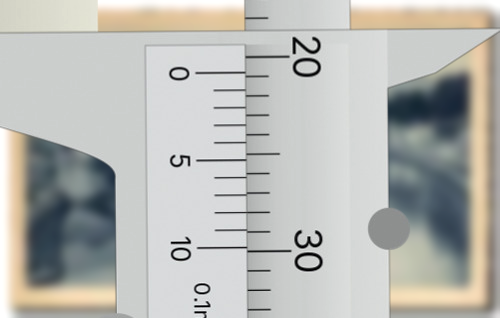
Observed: 20.8 mm
